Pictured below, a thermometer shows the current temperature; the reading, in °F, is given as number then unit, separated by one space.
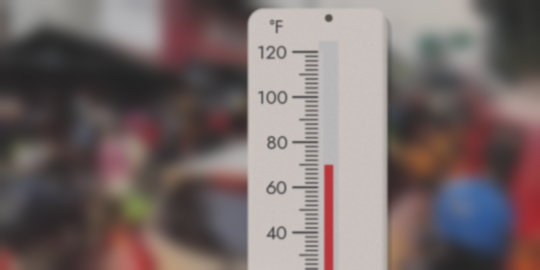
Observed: 70 °F
